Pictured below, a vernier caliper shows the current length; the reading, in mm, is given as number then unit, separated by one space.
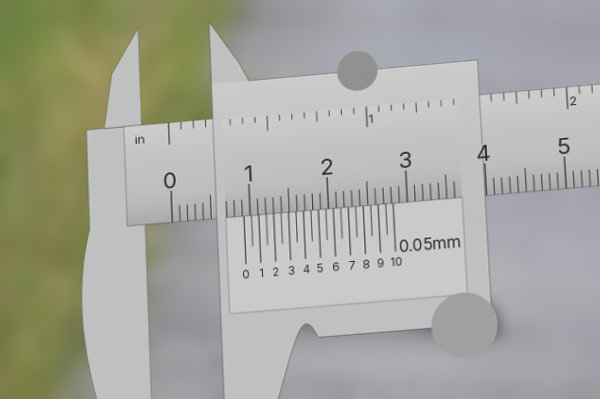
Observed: 9.2 mm
